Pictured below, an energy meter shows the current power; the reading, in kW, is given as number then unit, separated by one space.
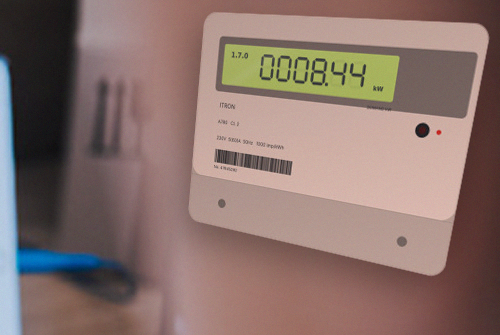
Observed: 8.44 kW
